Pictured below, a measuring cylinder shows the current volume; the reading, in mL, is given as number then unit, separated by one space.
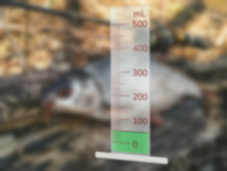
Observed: 50 mL
